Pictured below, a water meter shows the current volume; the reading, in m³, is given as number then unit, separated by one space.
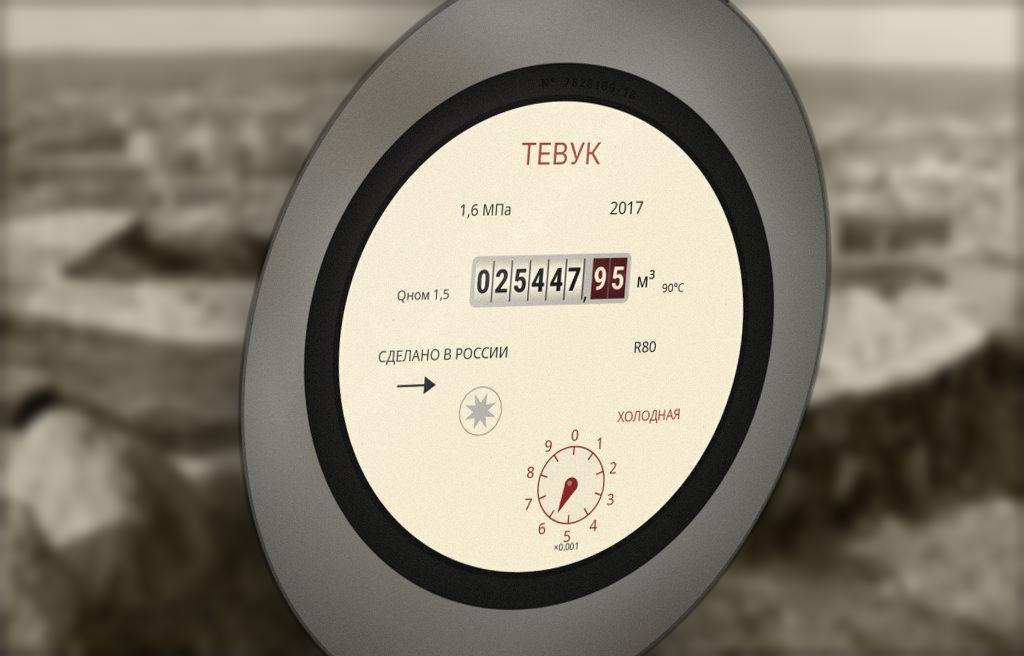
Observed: 25447.955 m³
